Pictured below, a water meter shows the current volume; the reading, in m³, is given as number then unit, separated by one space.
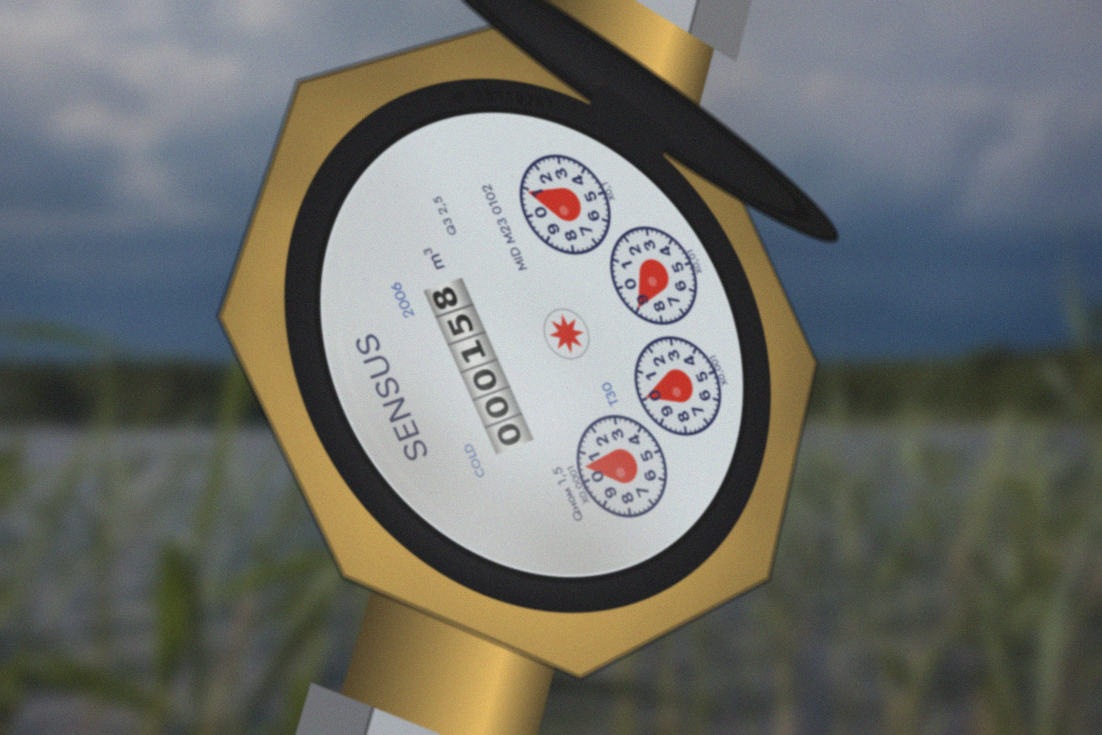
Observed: 158.0900 m³
